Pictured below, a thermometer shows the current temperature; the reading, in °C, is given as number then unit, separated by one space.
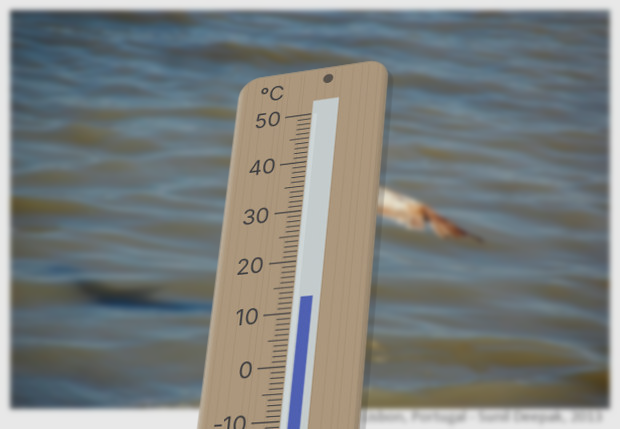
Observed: 13 °C
